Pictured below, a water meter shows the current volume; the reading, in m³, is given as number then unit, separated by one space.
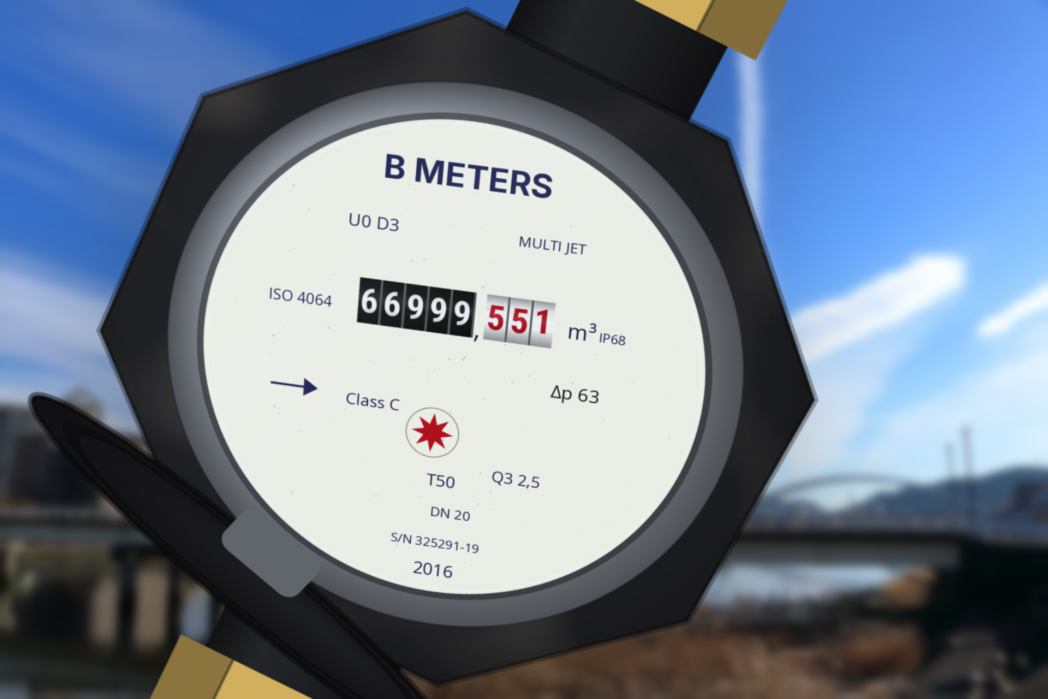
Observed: 66999.551 m³
